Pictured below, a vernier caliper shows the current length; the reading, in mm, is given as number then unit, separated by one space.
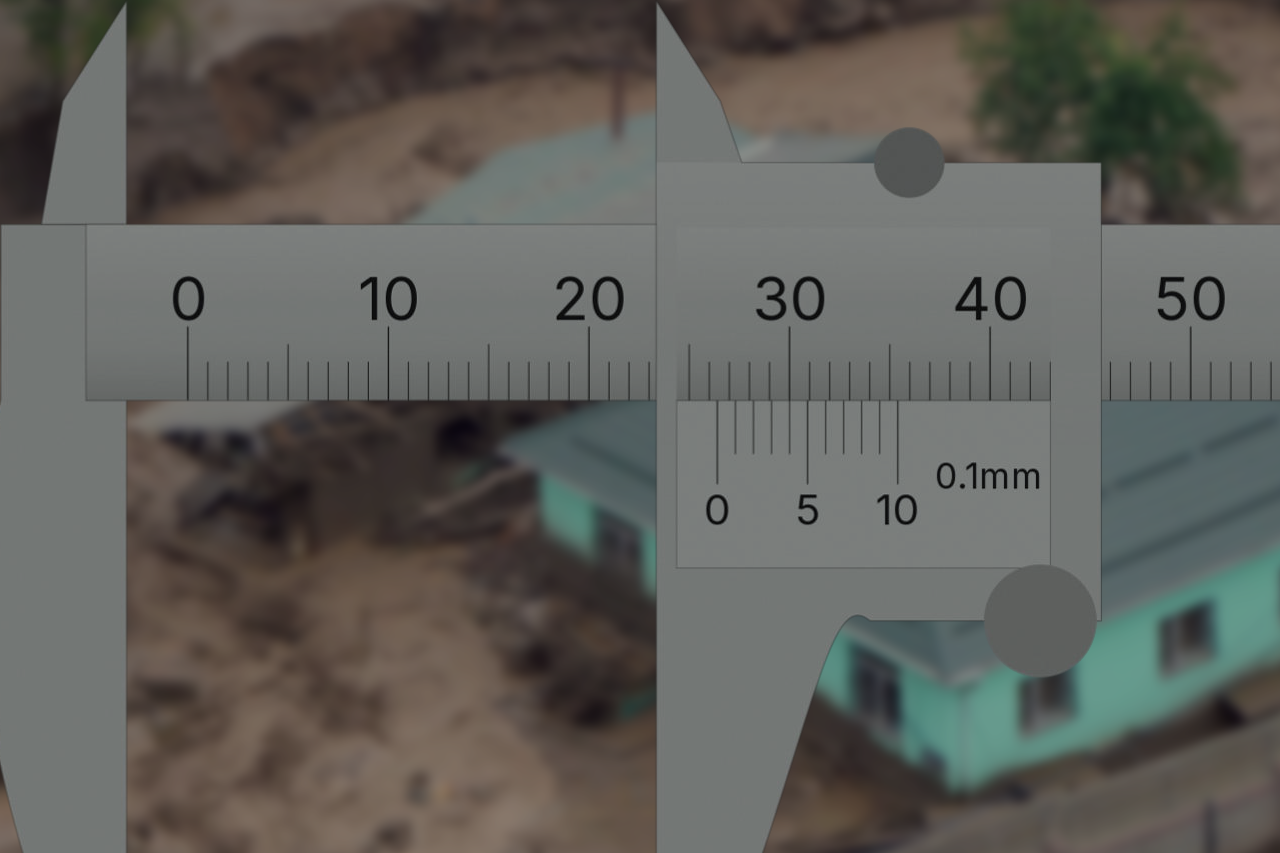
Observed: 26.4 mm
